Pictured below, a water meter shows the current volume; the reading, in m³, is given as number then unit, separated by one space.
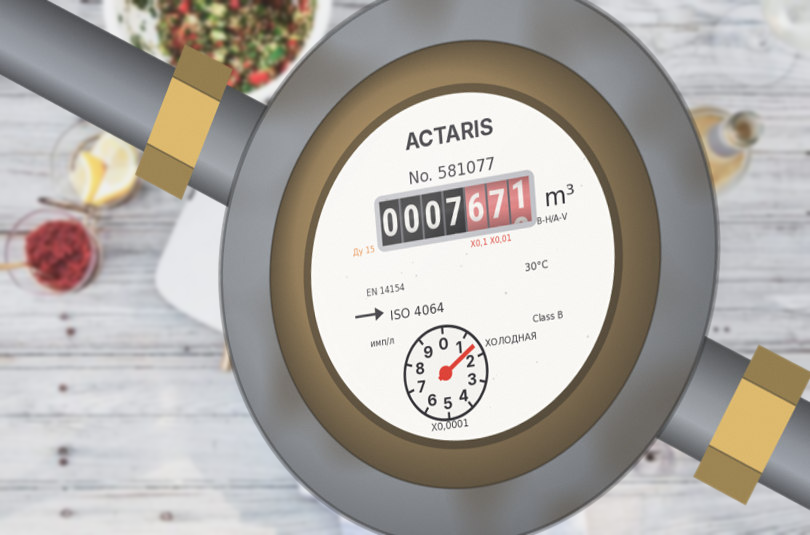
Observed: 7.6711 m³
